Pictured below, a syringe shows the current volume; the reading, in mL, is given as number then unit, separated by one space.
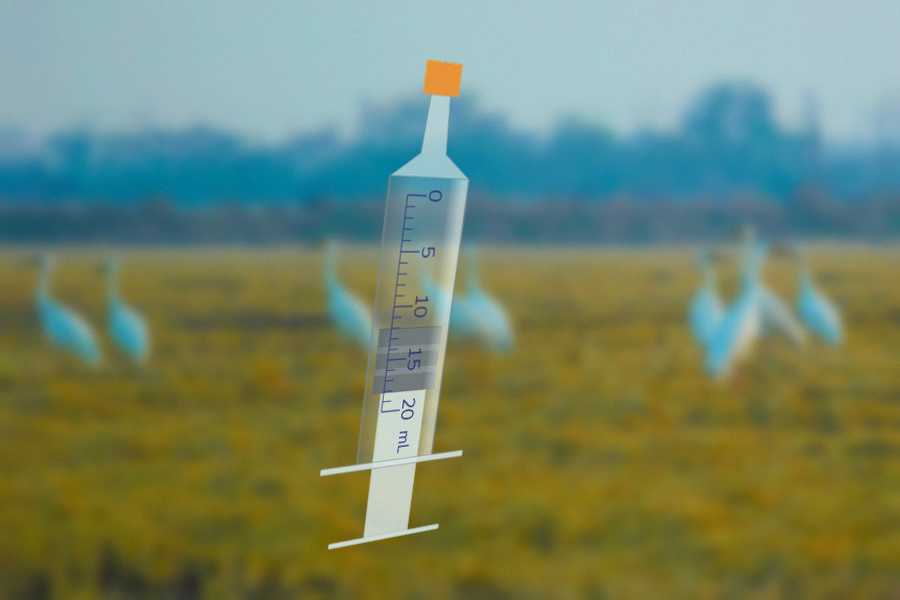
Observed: 12 mL
